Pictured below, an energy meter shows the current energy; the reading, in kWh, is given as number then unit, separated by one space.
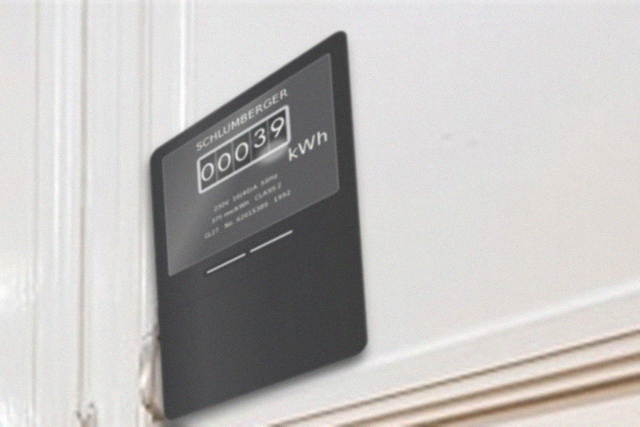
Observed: 39 kWh
